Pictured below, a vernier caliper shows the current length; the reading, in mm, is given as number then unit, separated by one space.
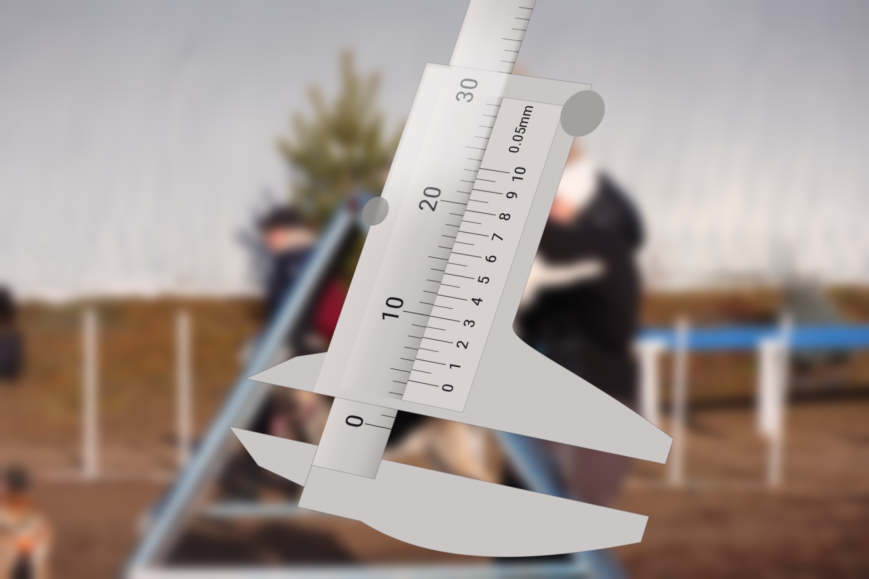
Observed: 4.3 mm
